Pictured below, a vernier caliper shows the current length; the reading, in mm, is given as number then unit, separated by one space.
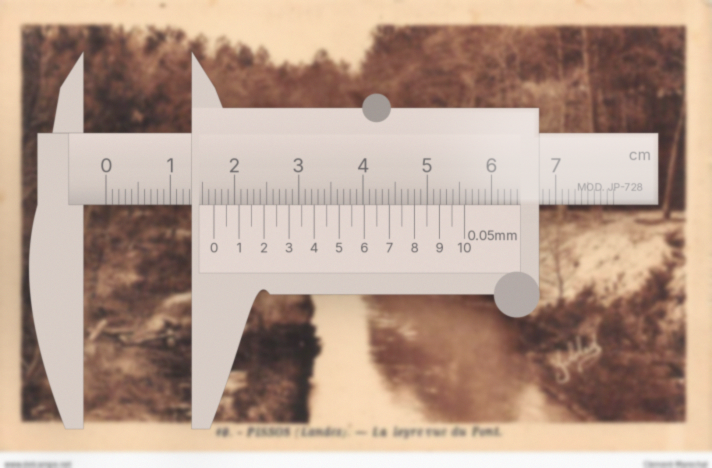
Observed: 16.8 mm
